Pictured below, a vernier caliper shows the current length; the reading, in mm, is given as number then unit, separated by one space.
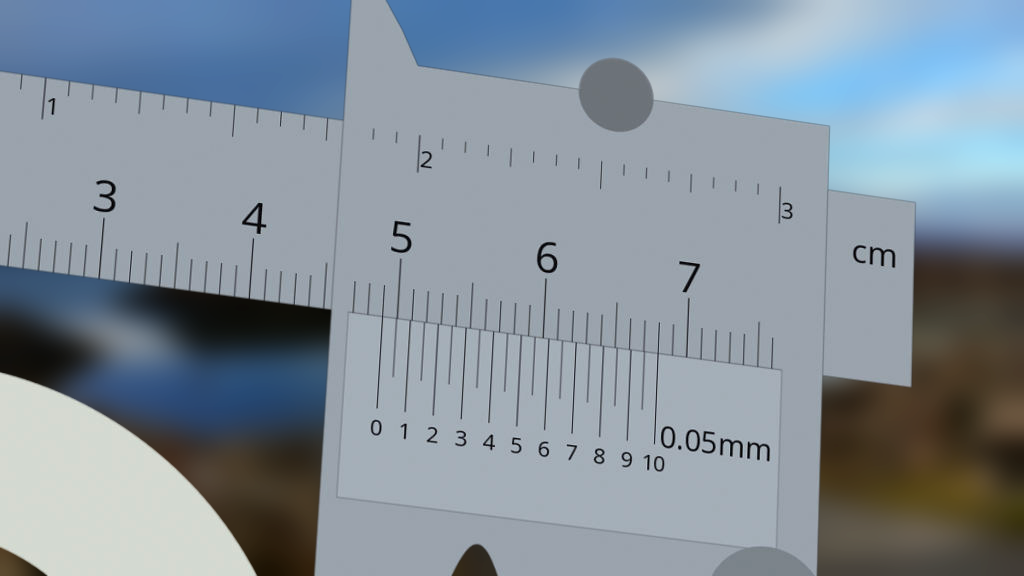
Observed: 49.0 mm
